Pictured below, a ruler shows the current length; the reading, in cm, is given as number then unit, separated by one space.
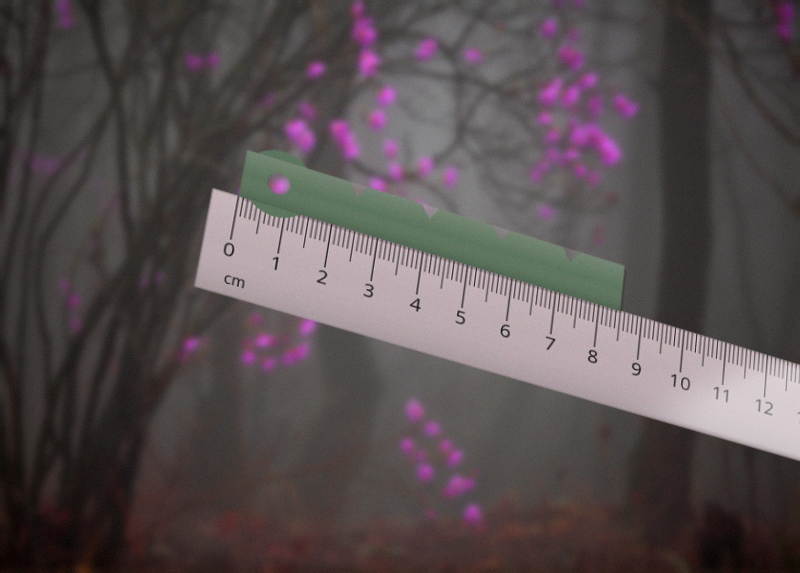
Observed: 8.5 cm
